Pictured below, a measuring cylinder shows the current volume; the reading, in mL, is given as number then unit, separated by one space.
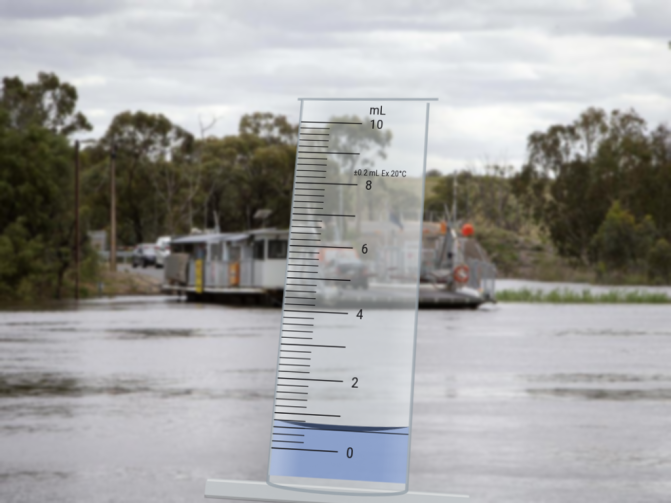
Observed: 0.6 mL
